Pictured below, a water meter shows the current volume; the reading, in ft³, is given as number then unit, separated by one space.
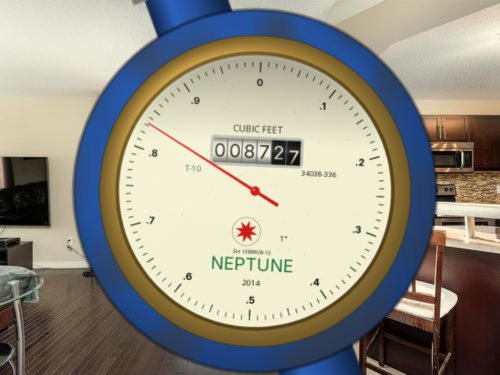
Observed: 8726.83 ft³
